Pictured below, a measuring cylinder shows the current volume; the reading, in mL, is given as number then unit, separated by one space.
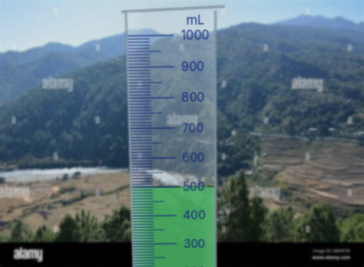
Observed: 500 mL
